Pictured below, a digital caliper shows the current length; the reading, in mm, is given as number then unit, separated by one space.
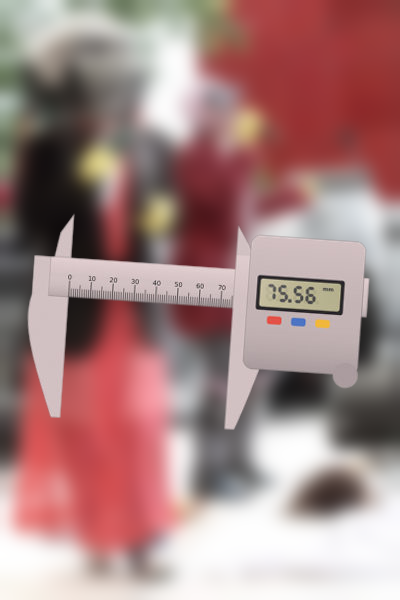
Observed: 75.56 mm
